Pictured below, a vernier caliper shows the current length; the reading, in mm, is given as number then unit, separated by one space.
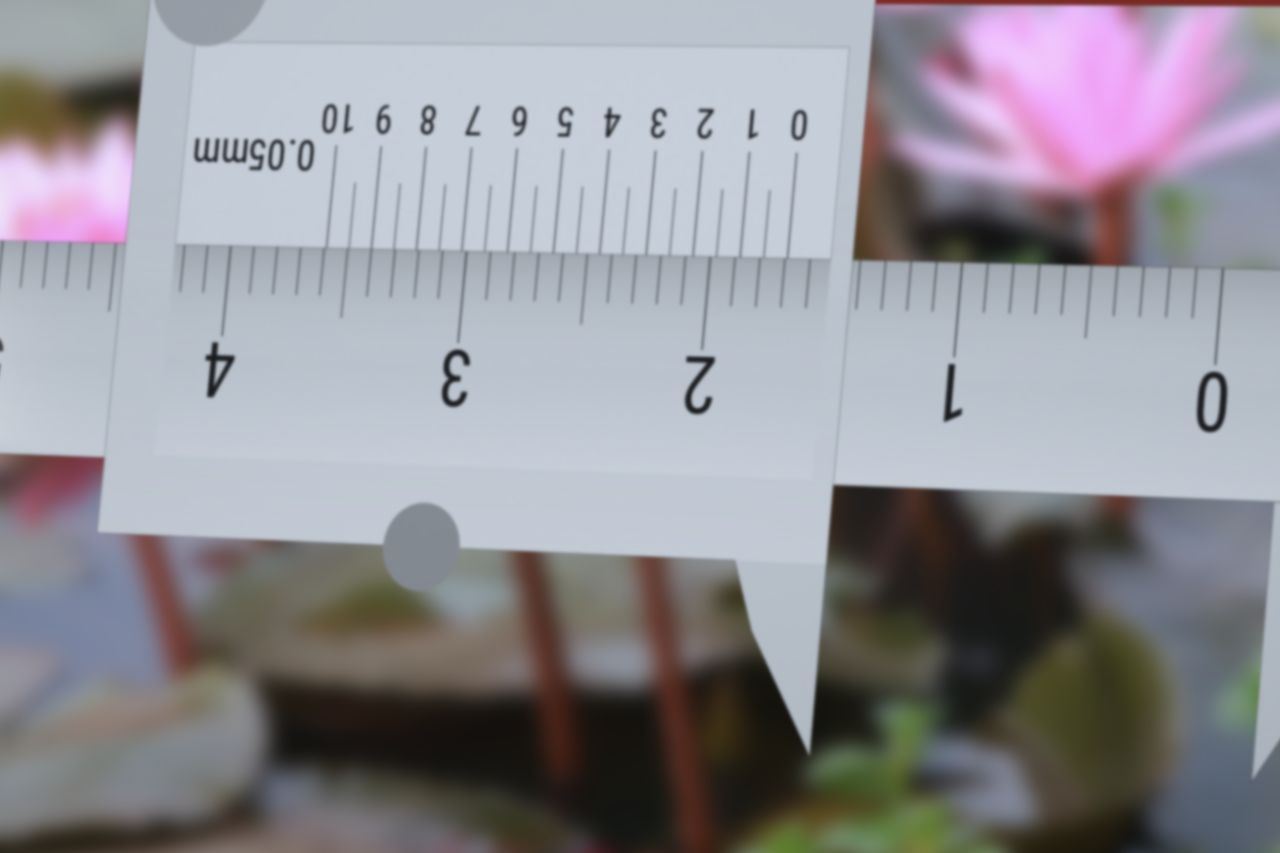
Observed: 16.9 mm
